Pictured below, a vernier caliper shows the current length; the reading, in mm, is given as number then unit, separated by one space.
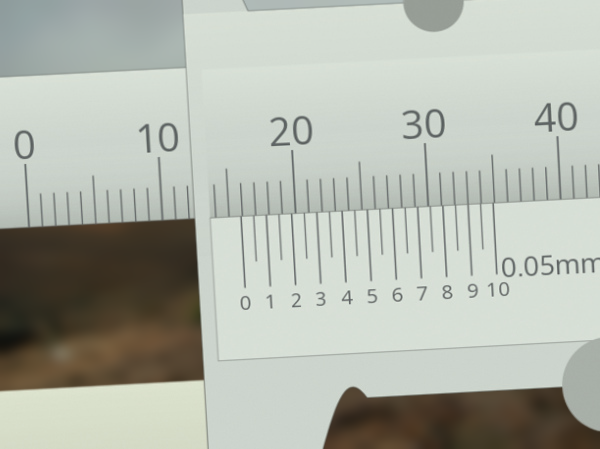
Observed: 15.9 mm
